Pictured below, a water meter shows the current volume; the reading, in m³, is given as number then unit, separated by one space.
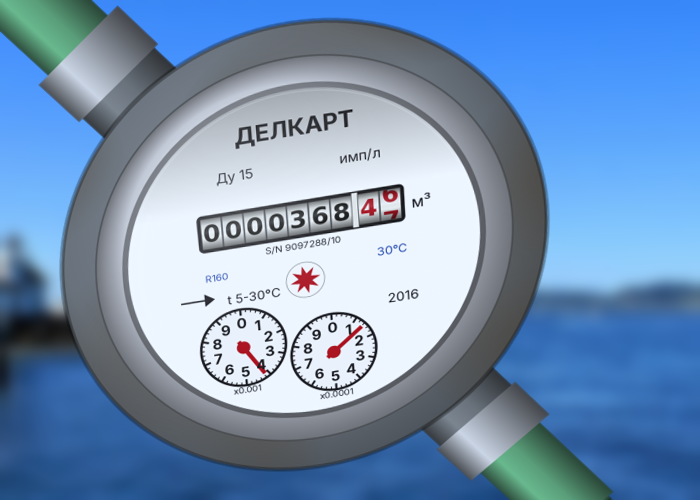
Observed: 368.4641 m³
